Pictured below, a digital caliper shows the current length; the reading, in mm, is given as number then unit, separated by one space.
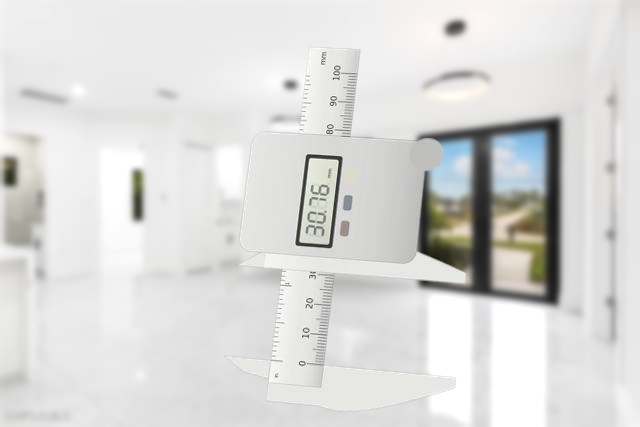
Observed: 30.76 mm
